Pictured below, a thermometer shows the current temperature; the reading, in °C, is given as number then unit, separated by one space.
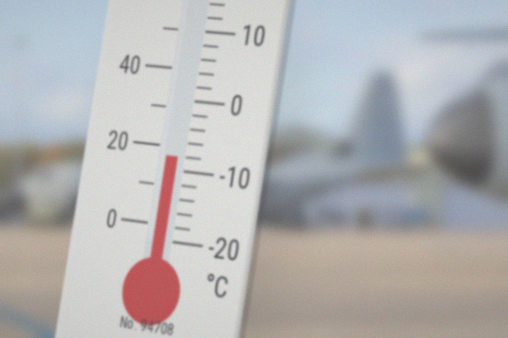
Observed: -8 °C
